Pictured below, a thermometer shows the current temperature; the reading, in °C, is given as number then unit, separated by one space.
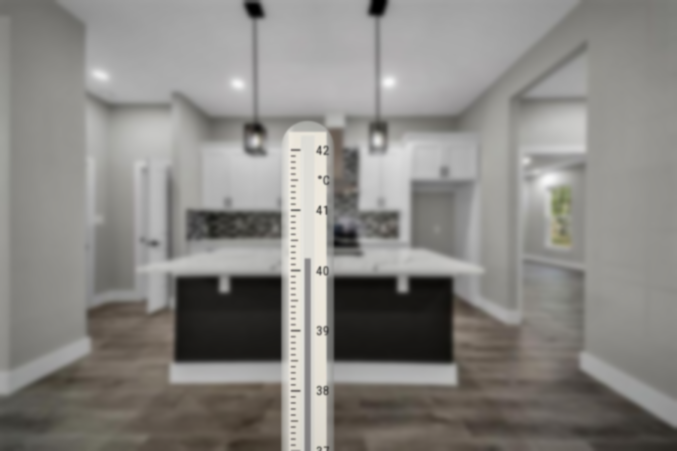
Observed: 40.2 °C
